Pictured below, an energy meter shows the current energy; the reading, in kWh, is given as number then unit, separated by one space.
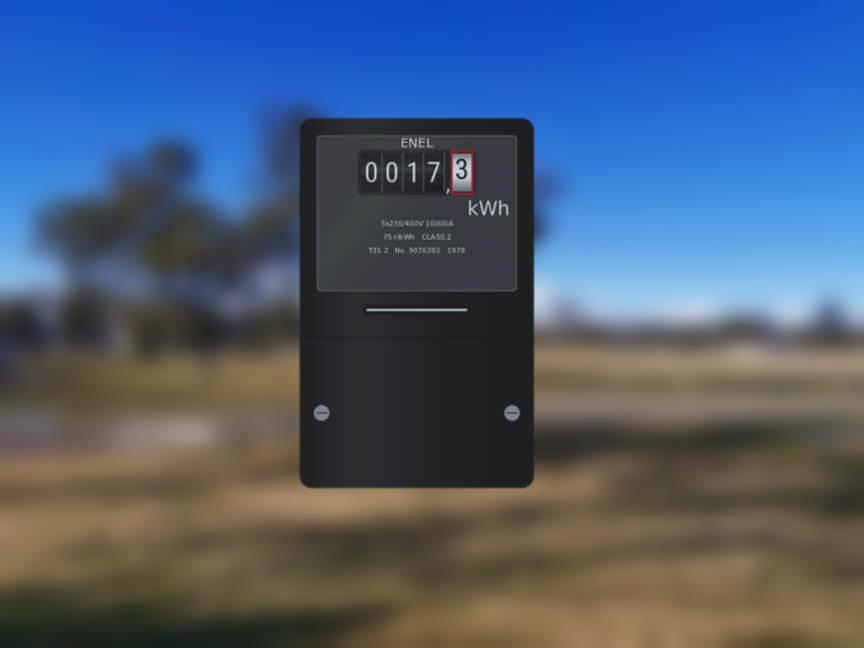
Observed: 17.3 kWh
